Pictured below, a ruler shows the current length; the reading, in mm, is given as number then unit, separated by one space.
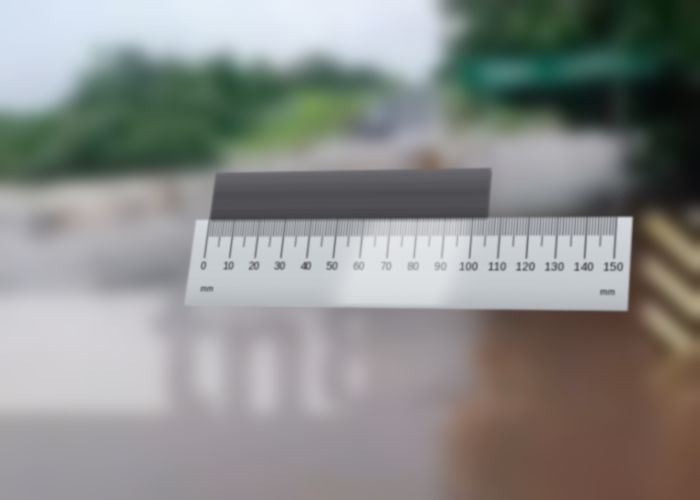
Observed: 105 mm
